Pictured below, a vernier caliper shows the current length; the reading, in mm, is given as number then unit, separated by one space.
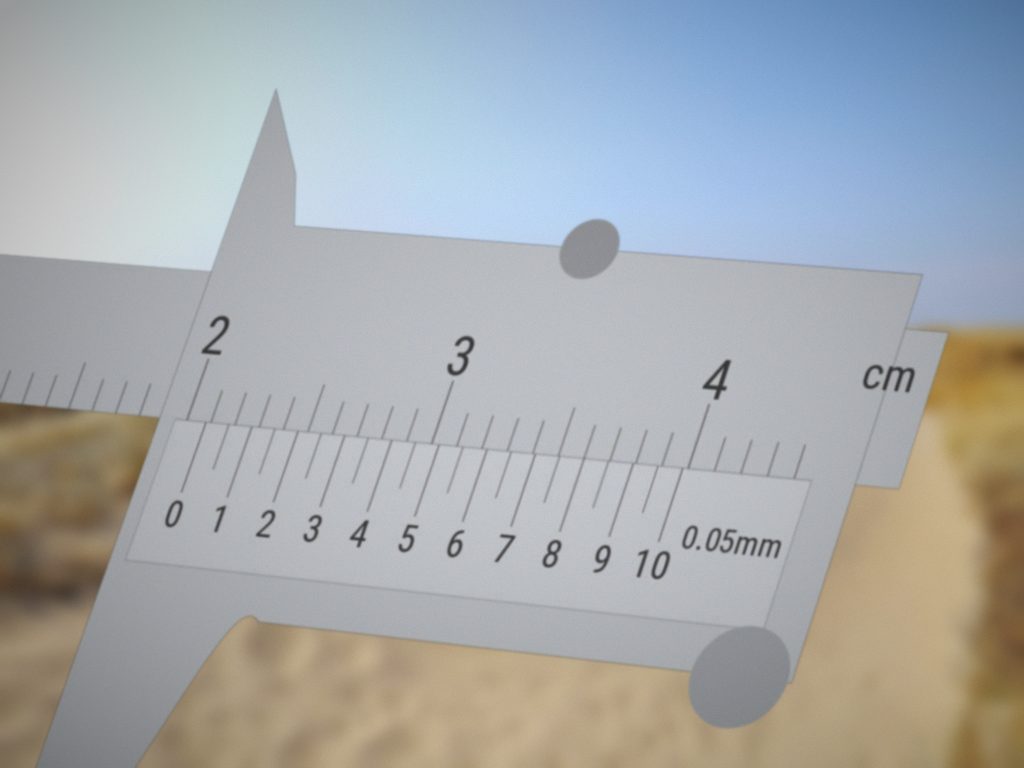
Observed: 20.8 mm
